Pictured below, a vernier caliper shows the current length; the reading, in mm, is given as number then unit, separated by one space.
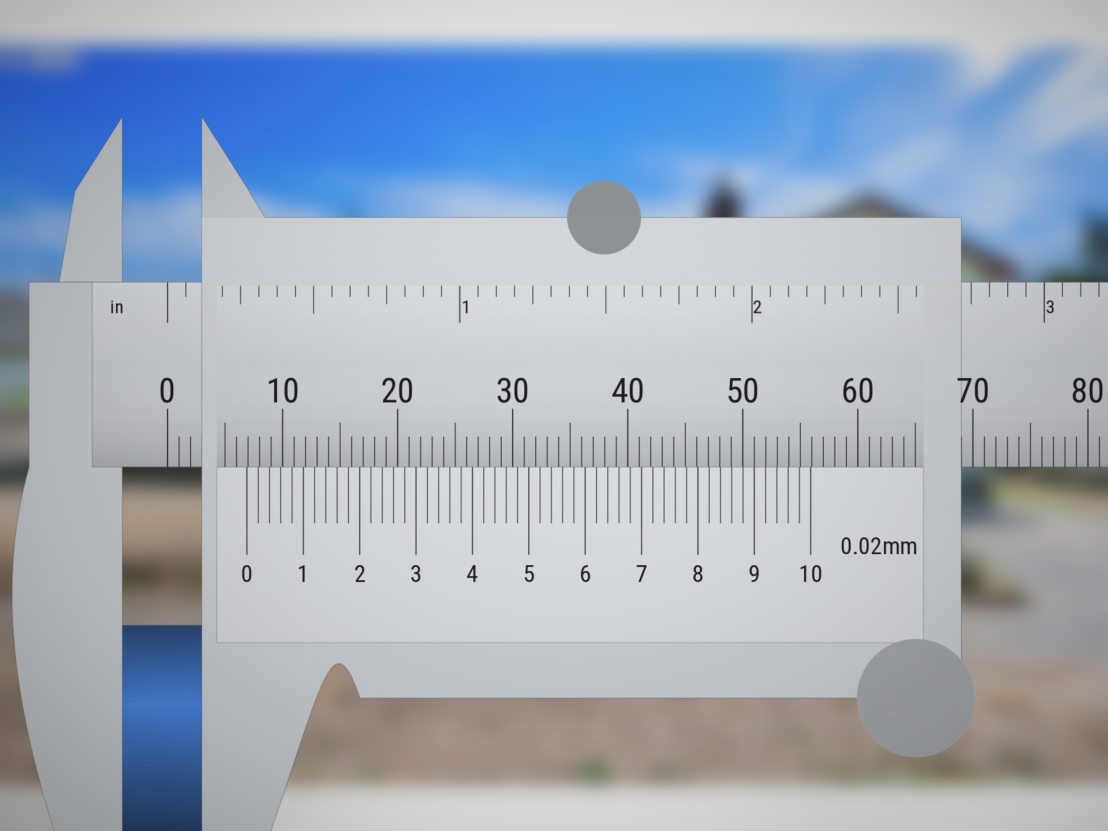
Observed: 6.9 mm
